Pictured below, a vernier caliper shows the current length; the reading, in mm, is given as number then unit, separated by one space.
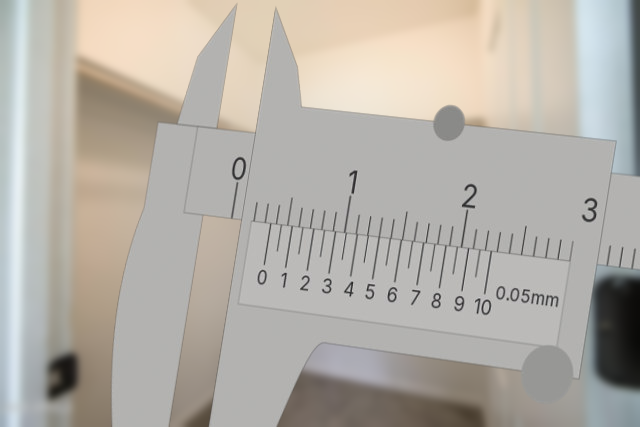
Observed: 3.5 mm
